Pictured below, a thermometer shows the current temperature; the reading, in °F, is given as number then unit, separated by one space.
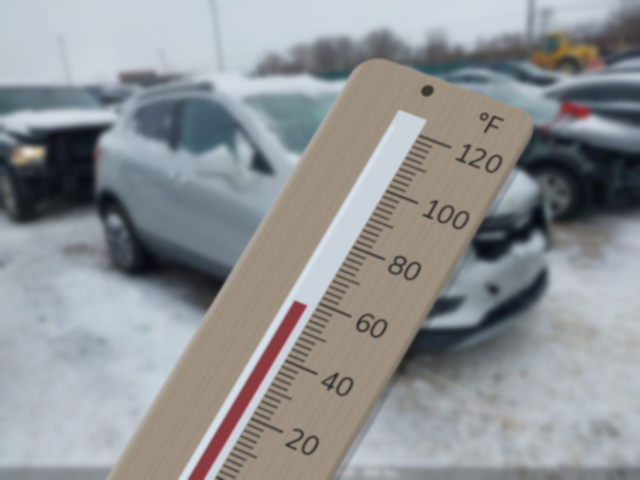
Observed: 58 °F
